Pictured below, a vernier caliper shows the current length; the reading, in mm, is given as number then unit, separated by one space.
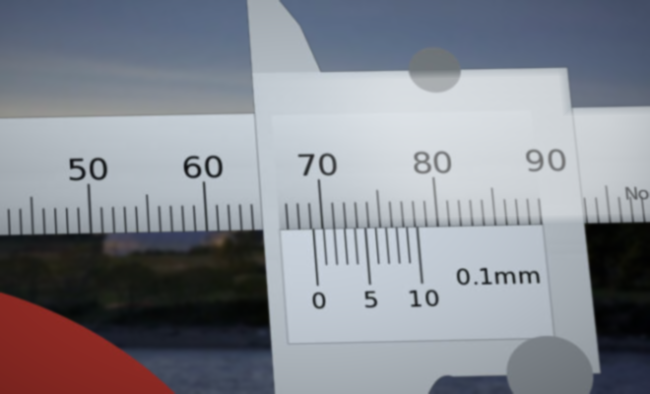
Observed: 69.2 mm
